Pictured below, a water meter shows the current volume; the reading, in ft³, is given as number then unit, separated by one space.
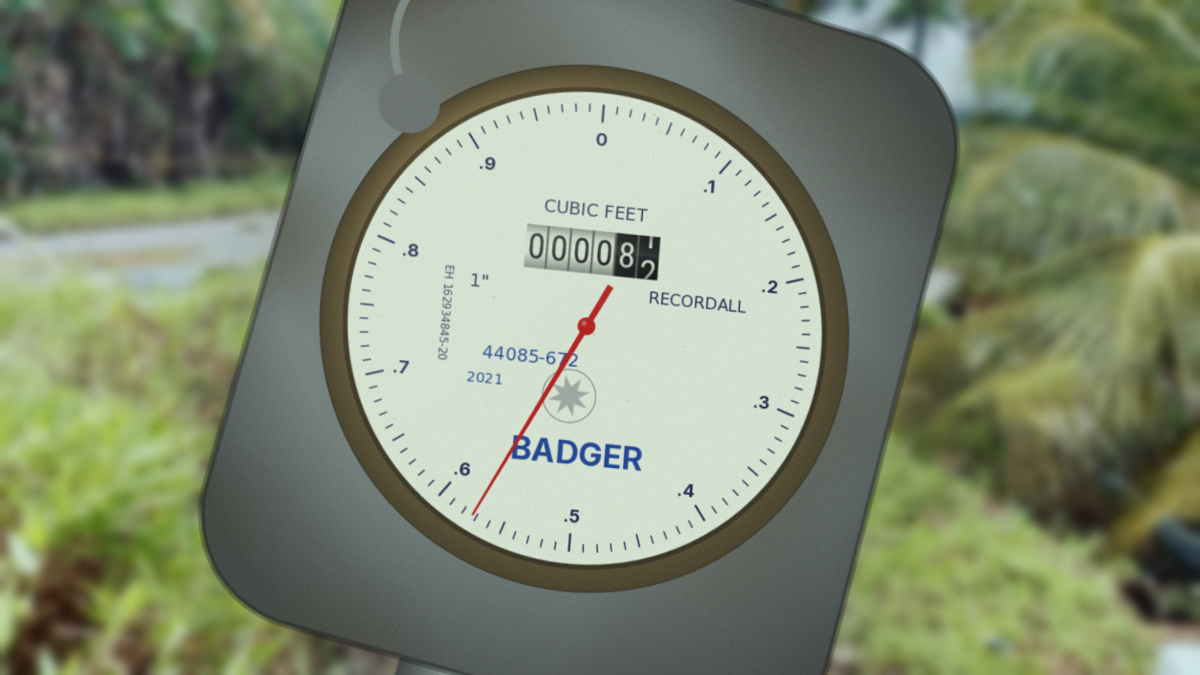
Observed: 81.57 ft³
